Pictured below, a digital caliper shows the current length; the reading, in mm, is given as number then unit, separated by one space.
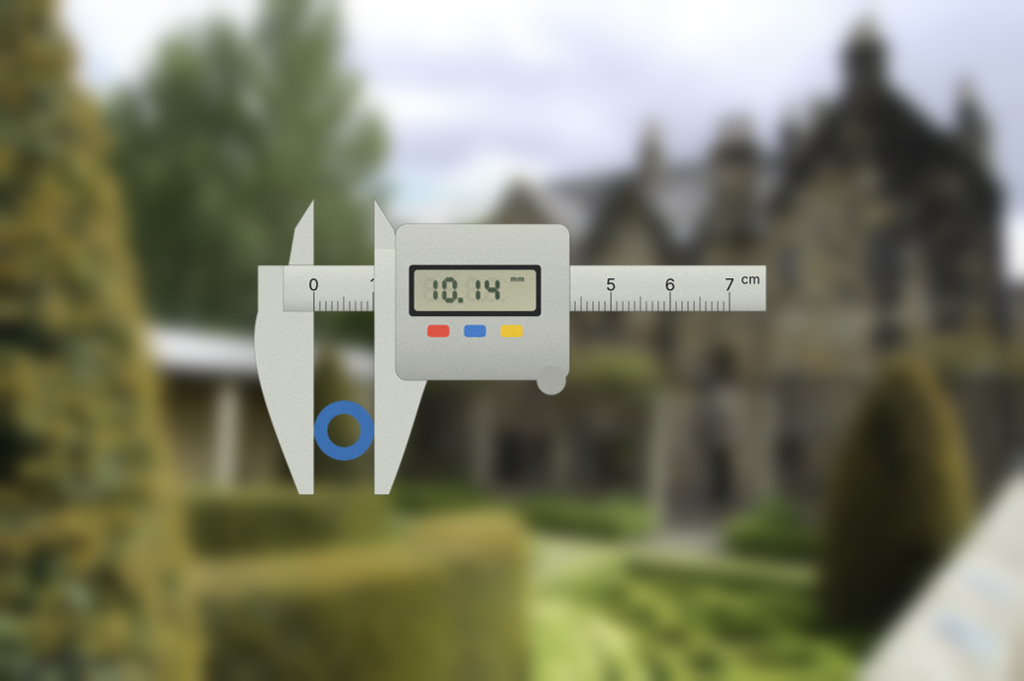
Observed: 10.14 mm
